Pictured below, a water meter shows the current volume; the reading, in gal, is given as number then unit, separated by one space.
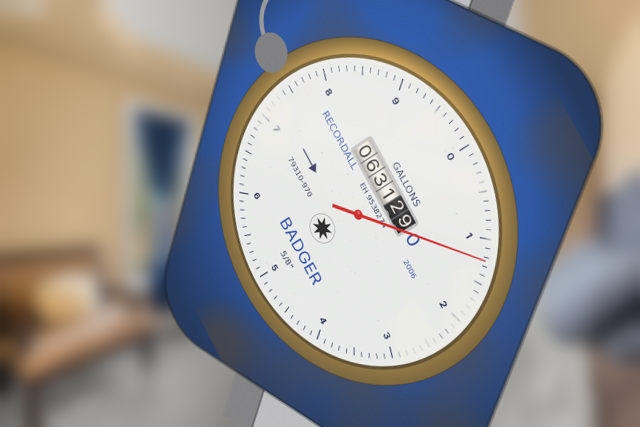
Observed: 631291.2 gal
